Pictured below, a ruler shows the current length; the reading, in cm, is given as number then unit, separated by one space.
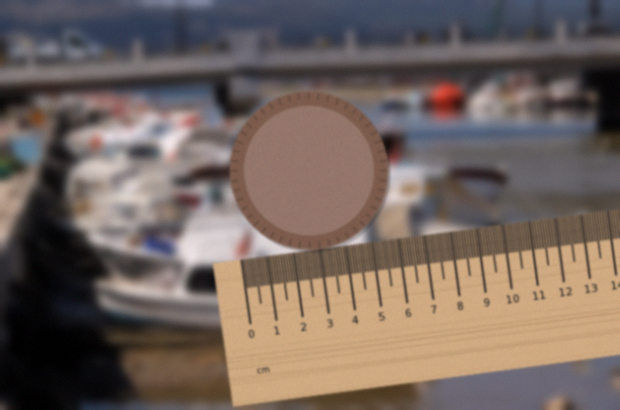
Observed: 6 cm
